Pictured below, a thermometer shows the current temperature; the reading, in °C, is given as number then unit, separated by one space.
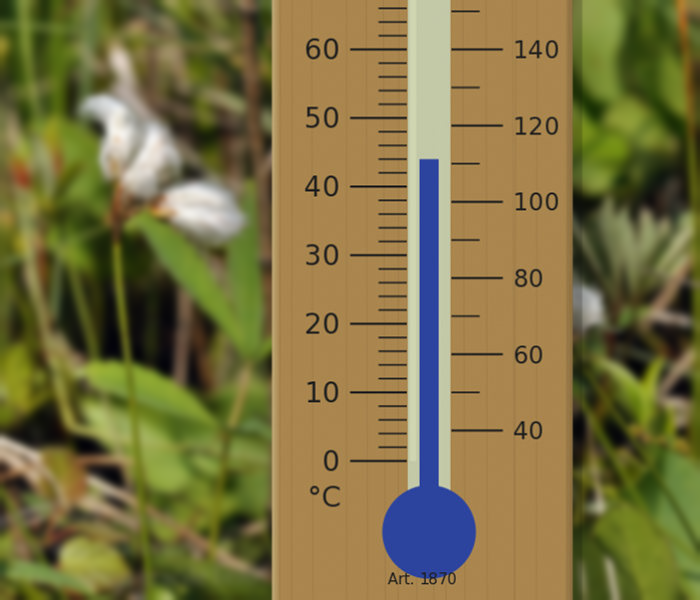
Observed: 44 °C
